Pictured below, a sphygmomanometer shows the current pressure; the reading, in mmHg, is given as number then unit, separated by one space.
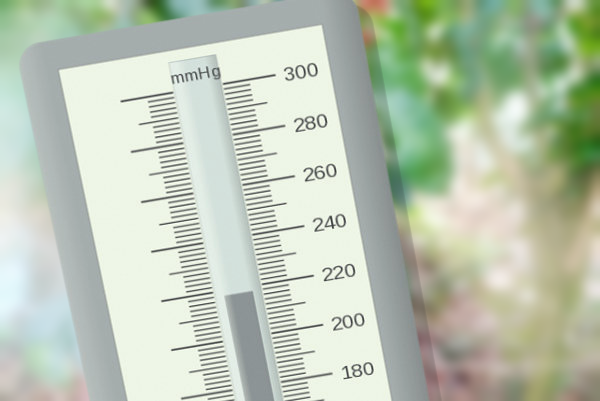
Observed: 218 mmHg
